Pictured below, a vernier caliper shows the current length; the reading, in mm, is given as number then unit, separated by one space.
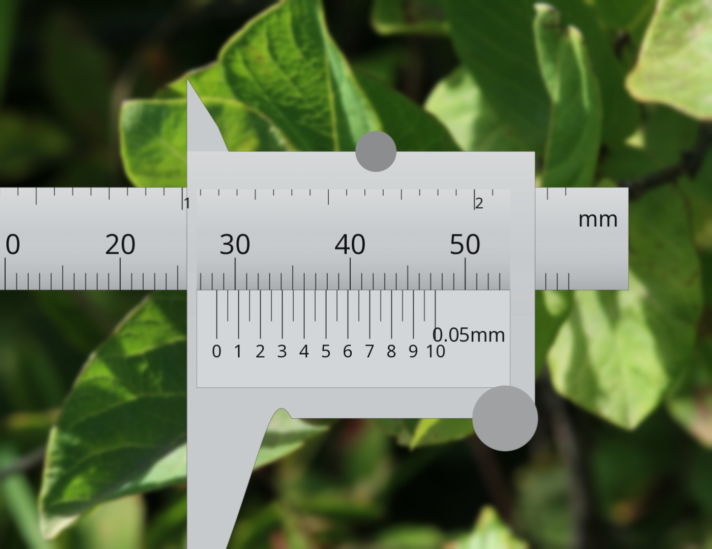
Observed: 28.4 mm
